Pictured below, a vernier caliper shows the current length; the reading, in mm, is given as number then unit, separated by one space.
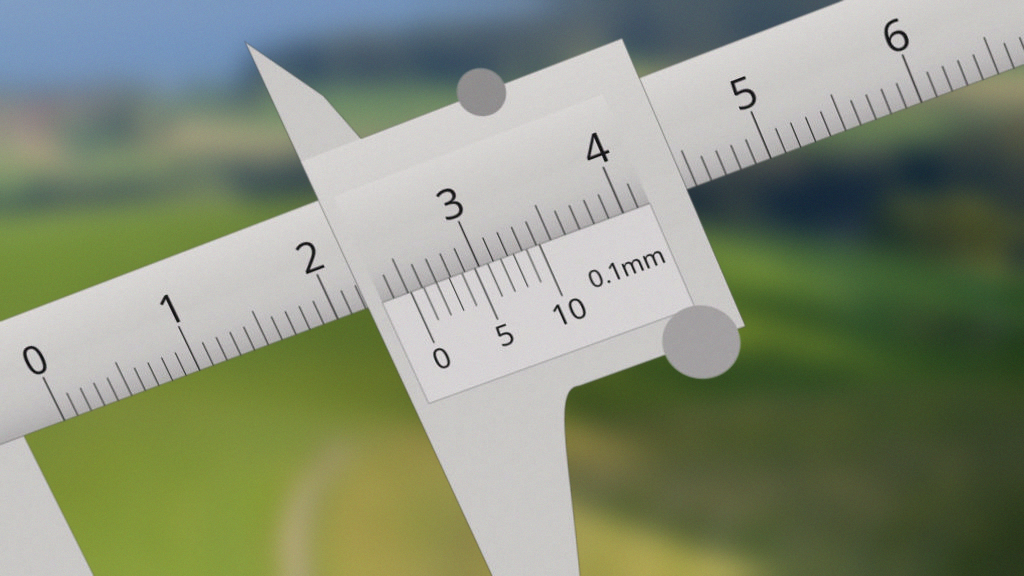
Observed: 25.2 mm
